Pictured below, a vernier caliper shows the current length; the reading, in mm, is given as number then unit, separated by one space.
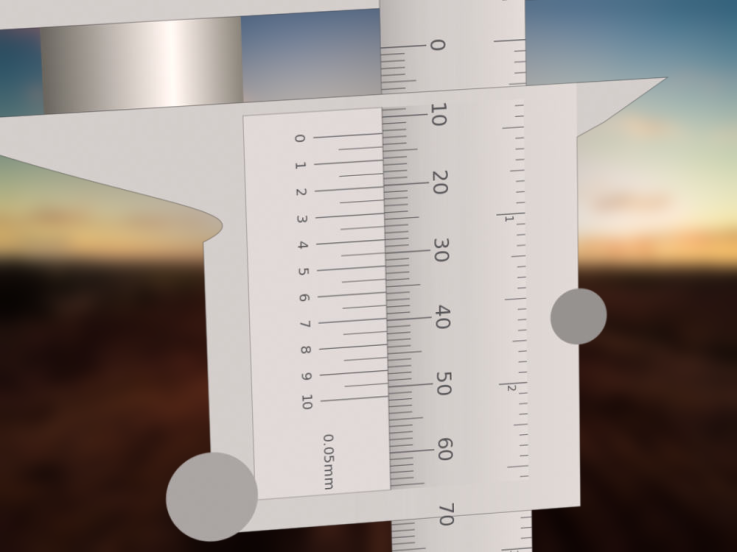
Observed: 12.4 mm
